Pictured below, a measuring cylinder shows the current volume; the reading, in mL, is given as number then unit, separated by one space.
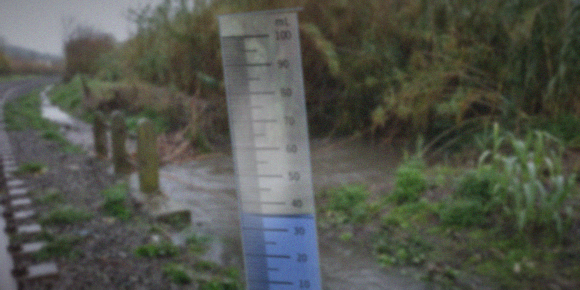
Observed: 35 mL
